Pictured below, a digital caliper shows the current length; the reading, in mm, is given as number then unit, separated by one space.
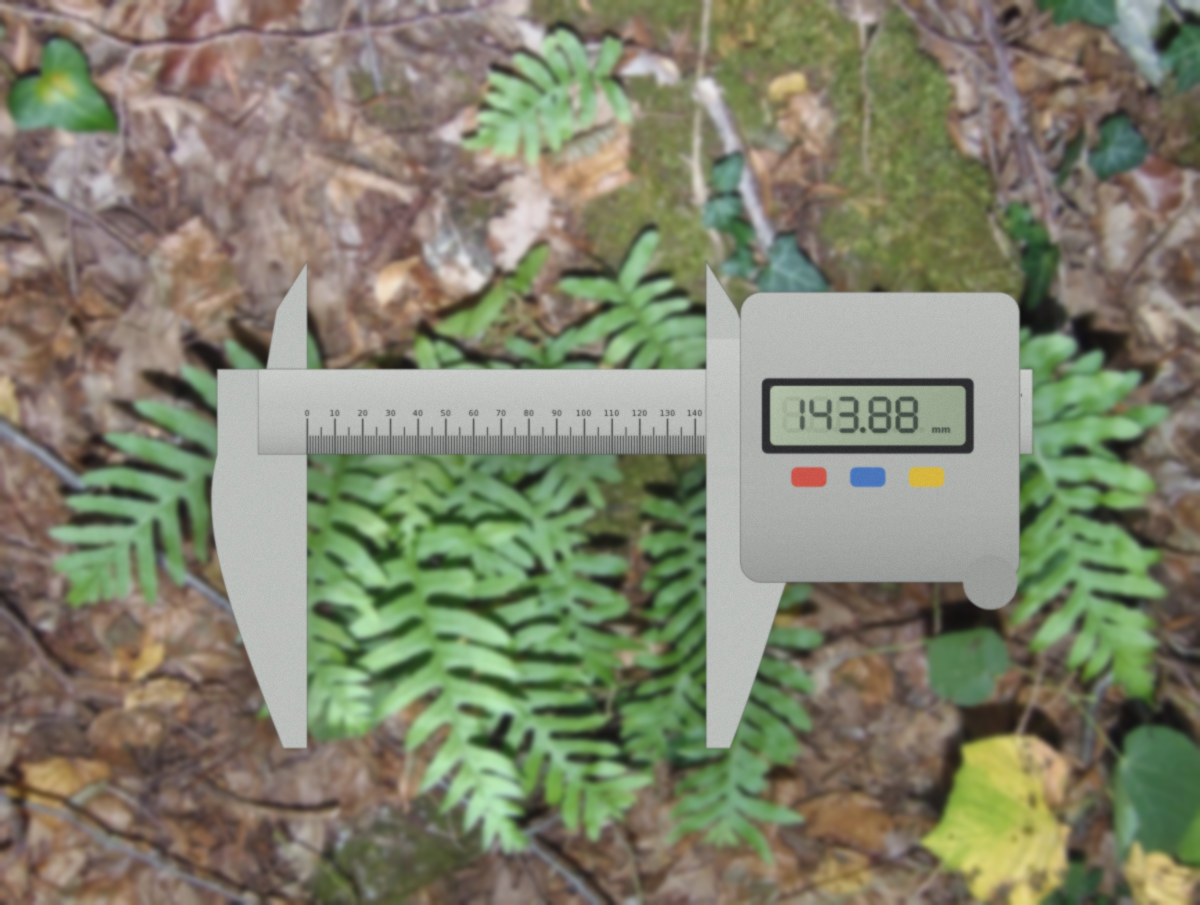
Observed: 143.88 mm
